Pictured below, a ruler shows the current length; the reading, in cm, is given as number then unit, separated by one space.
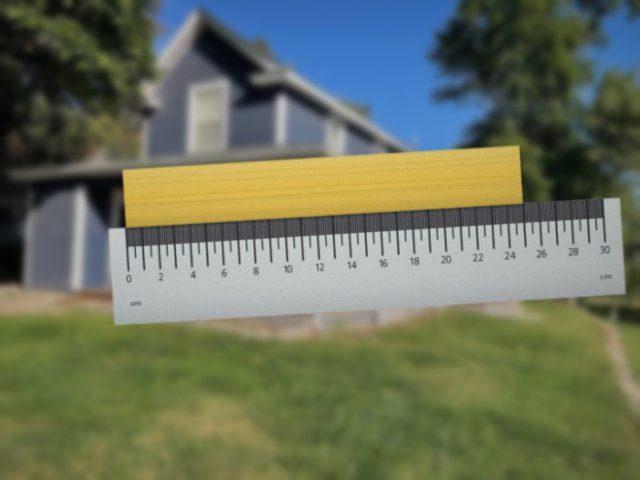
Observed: 25 cm
